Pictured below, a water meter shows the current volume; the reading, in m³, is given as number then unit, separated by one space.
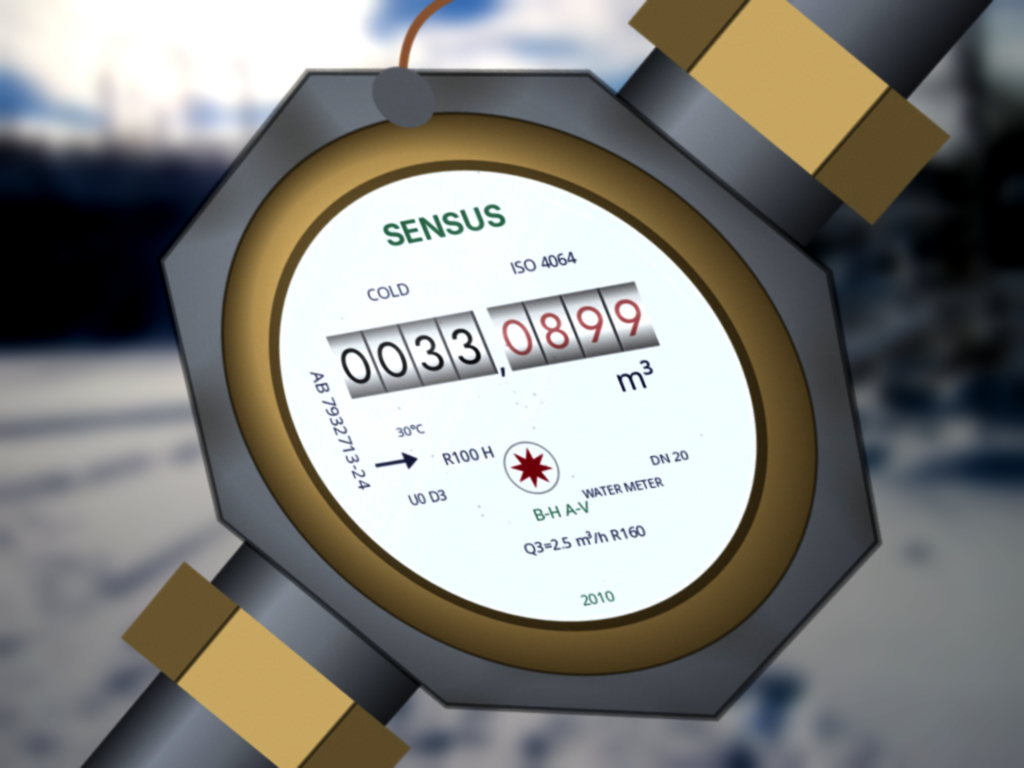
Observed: 33.0899 m³
